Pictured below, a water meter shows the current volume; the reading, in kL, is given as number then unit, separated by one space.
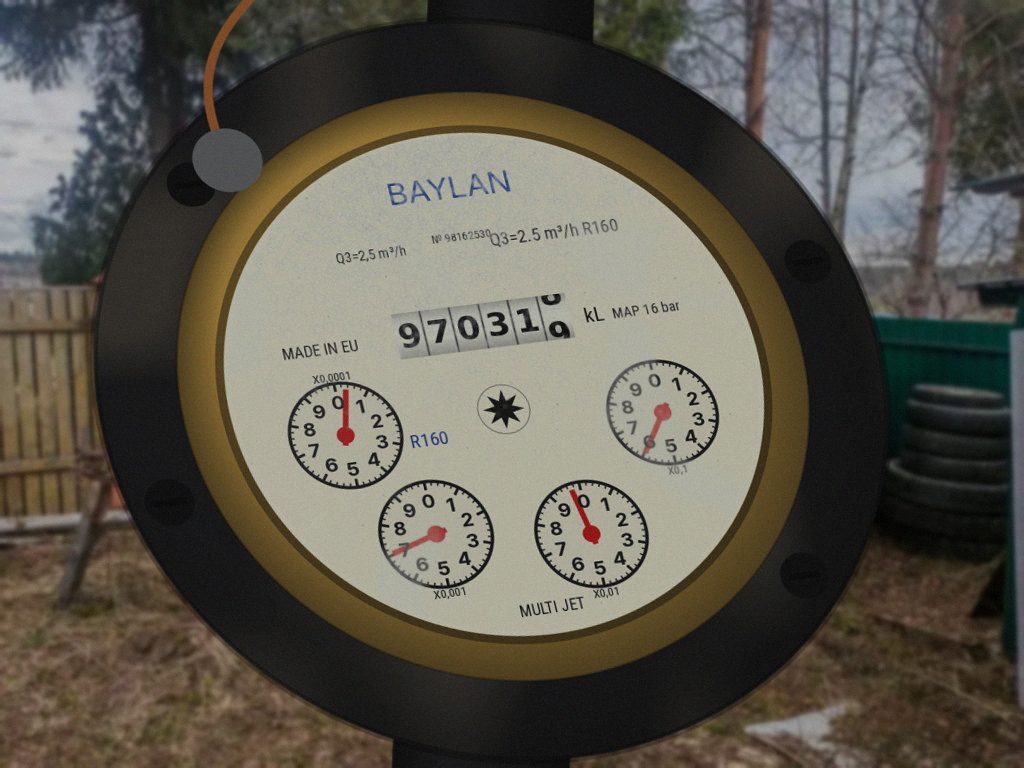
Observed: 970318.5970 kL
